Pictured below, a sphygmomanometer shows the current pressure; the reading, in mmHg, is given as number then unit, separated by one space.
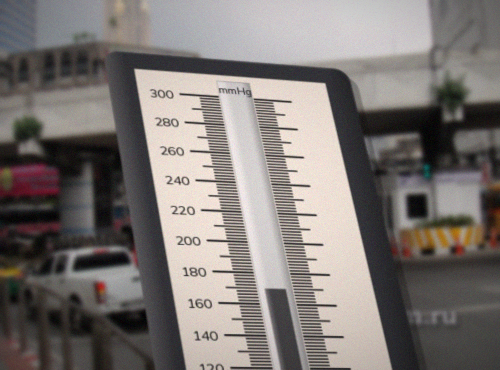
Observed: 170 mmHg
